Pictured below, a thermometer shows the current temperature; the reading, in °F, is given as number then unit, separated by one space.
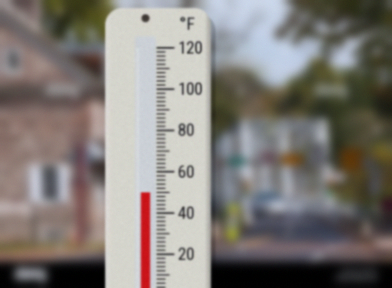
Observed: 50 °F
